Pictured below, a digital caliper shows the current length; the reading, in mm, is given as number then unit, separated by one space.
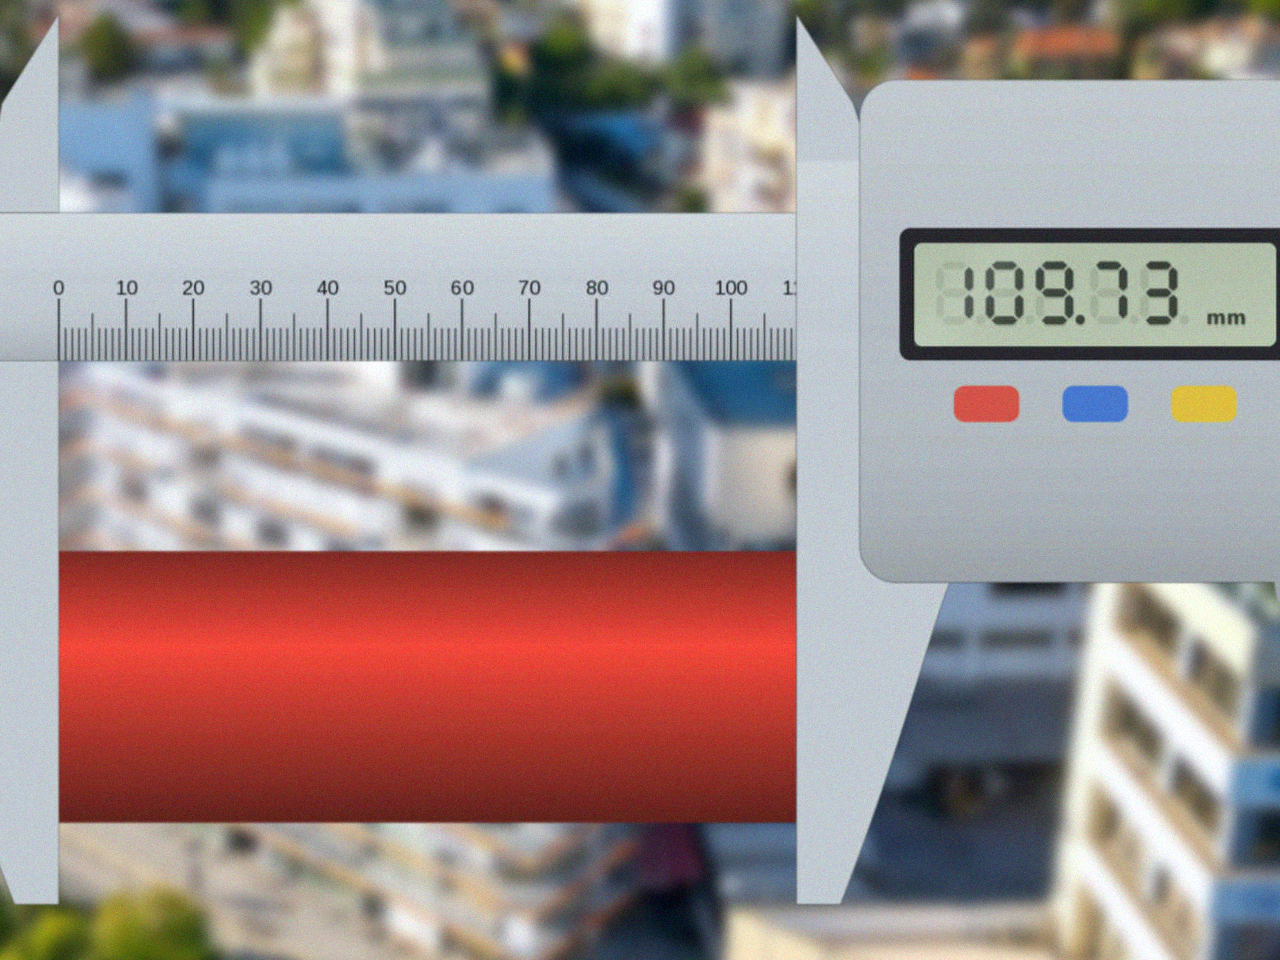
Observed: 109.73 mm
